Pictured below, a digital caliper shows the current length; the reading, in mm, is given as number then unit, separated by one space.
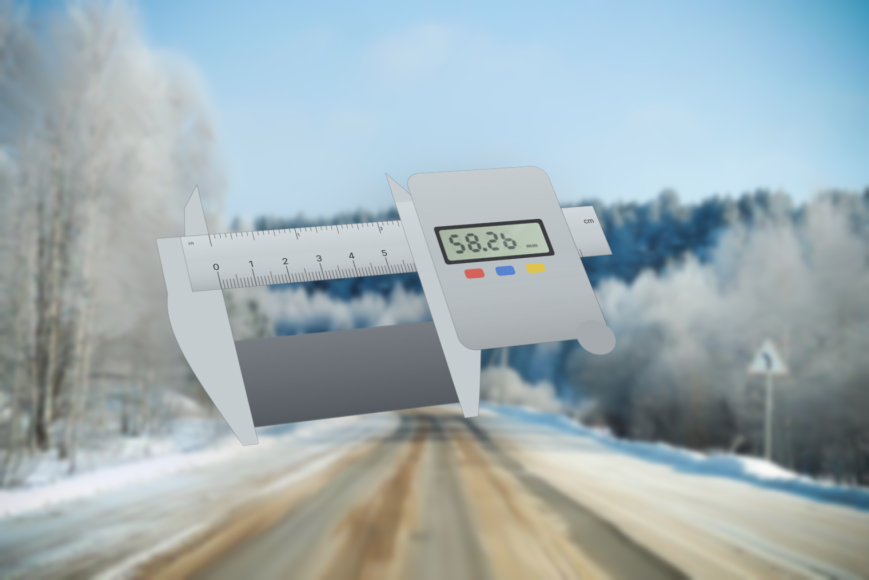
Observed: 58.26 mm
